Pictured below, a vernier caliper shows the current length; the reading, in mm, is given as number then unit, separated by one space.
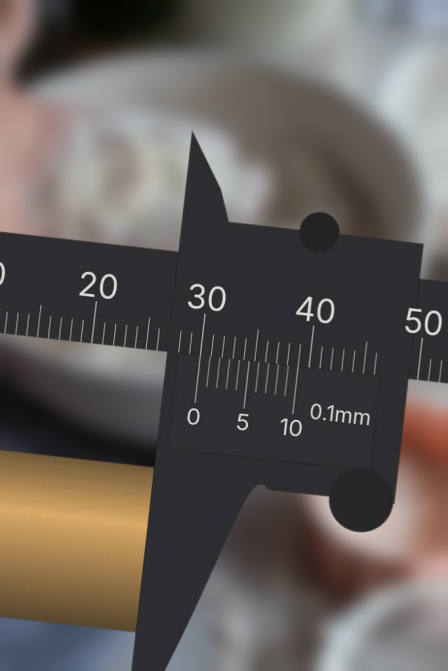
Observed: 30.0 mm
